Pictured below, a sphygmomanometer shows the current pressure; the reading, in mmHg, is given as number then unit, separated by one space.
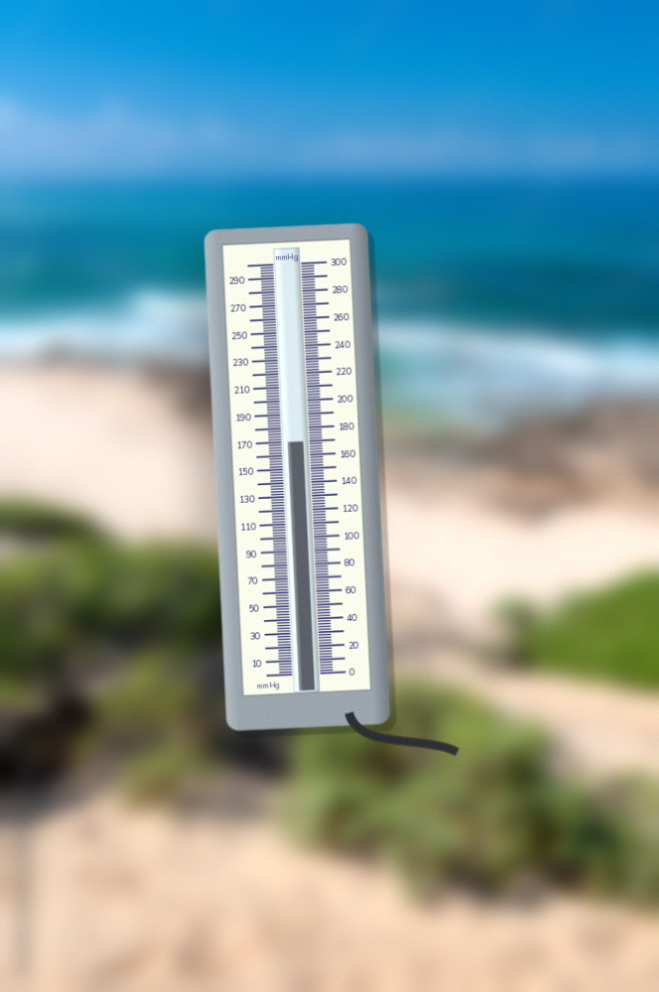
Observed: 170 mmHg
